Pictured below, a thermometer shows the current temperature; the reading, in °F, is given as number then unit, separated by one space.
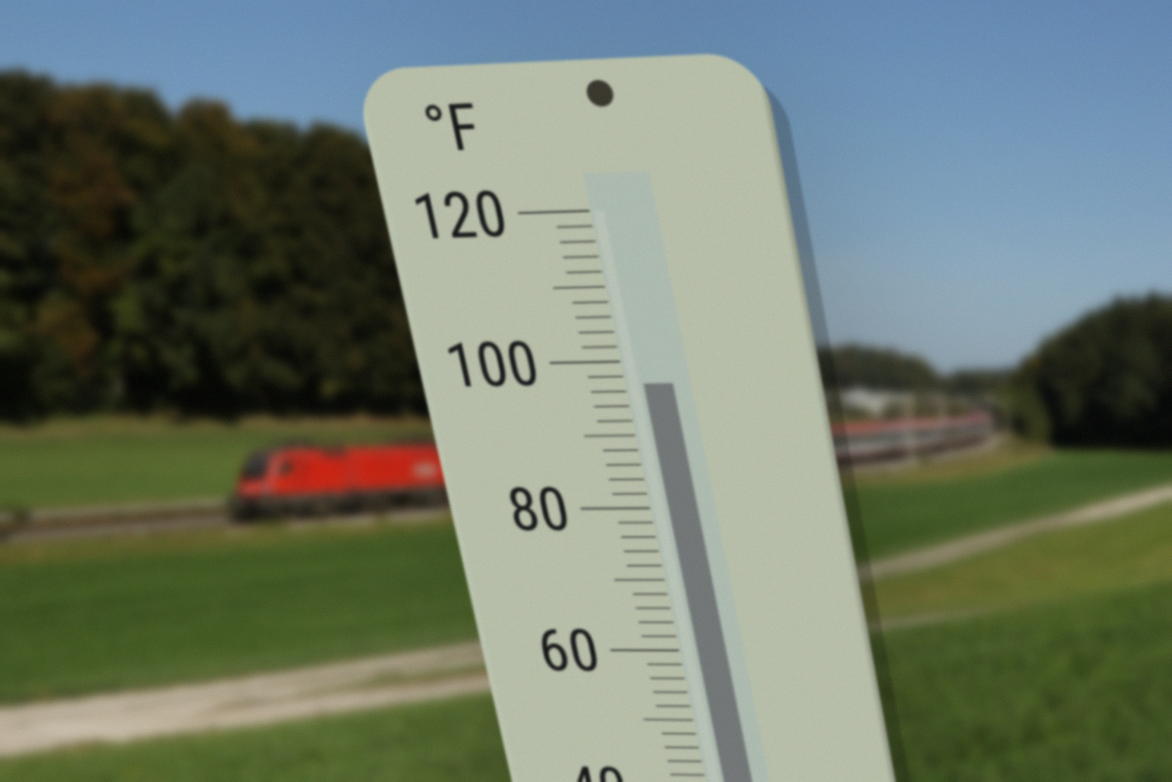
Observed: 97 °F
